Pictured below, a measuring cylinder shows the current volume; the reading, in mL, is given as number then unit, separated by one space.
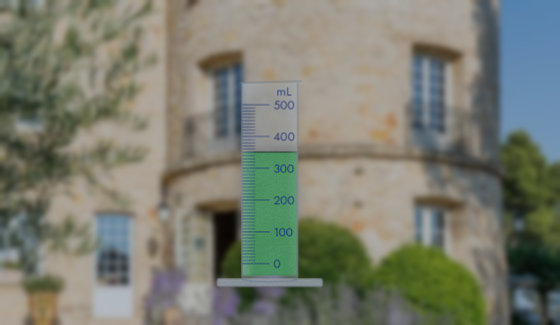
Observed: 350 mL
